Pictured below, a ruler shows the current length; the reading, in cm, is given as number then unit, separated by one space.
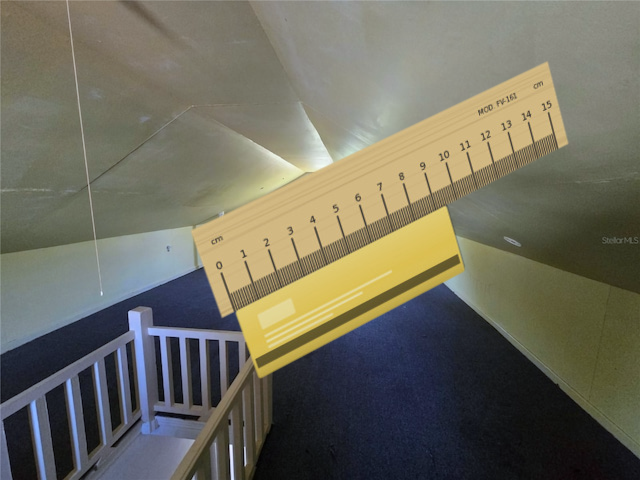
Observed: 9.5 cm
